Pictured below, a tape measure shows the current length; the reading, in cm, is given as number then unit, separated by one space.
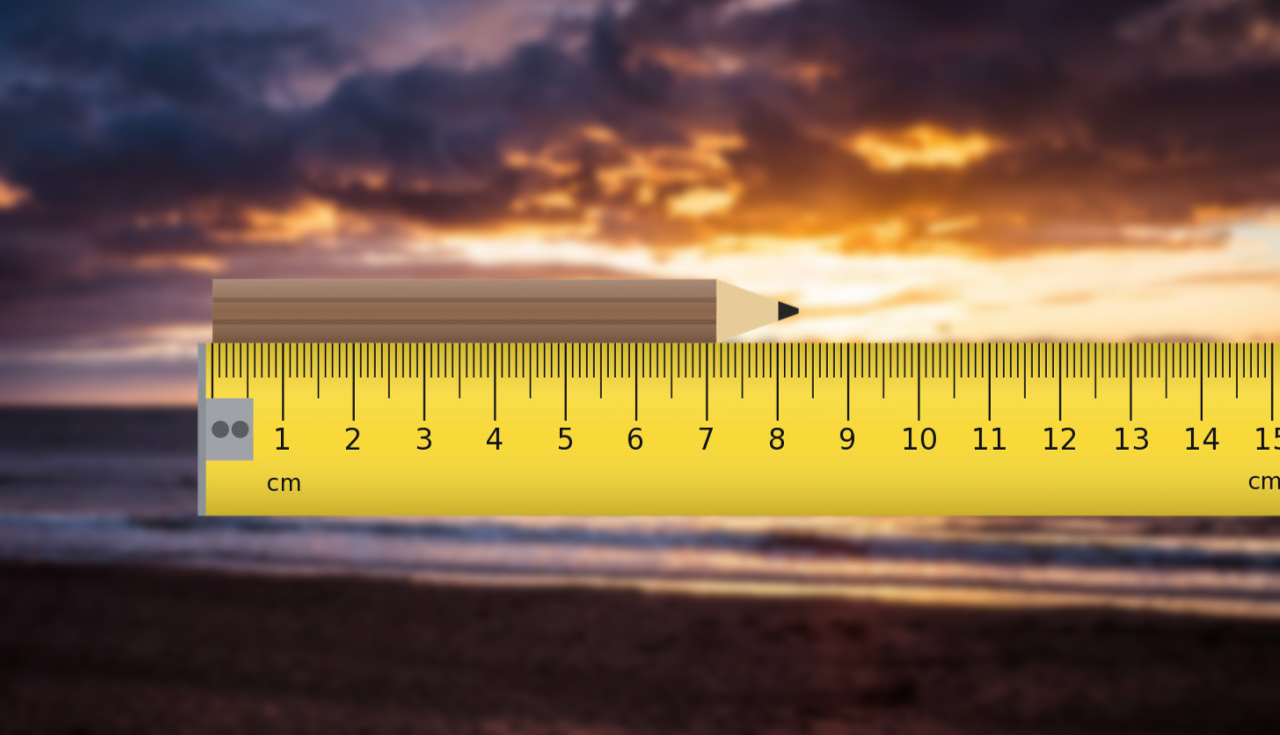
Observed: 8.3 cm
